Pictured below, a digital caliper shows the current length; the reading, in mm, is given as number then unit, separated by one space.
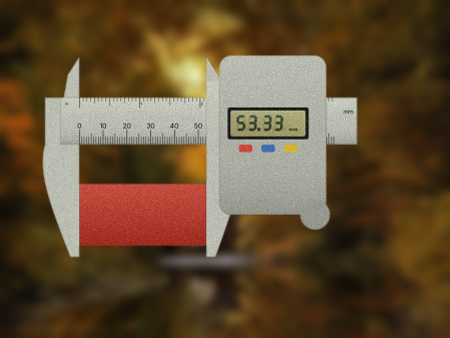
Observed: 53.33 mm
